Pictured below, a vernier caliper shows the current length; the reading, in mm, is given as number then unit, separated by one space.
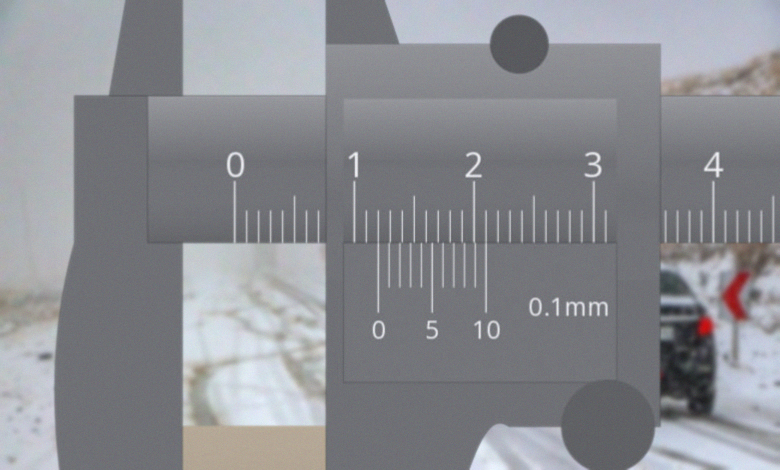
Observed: 12.0 mm
